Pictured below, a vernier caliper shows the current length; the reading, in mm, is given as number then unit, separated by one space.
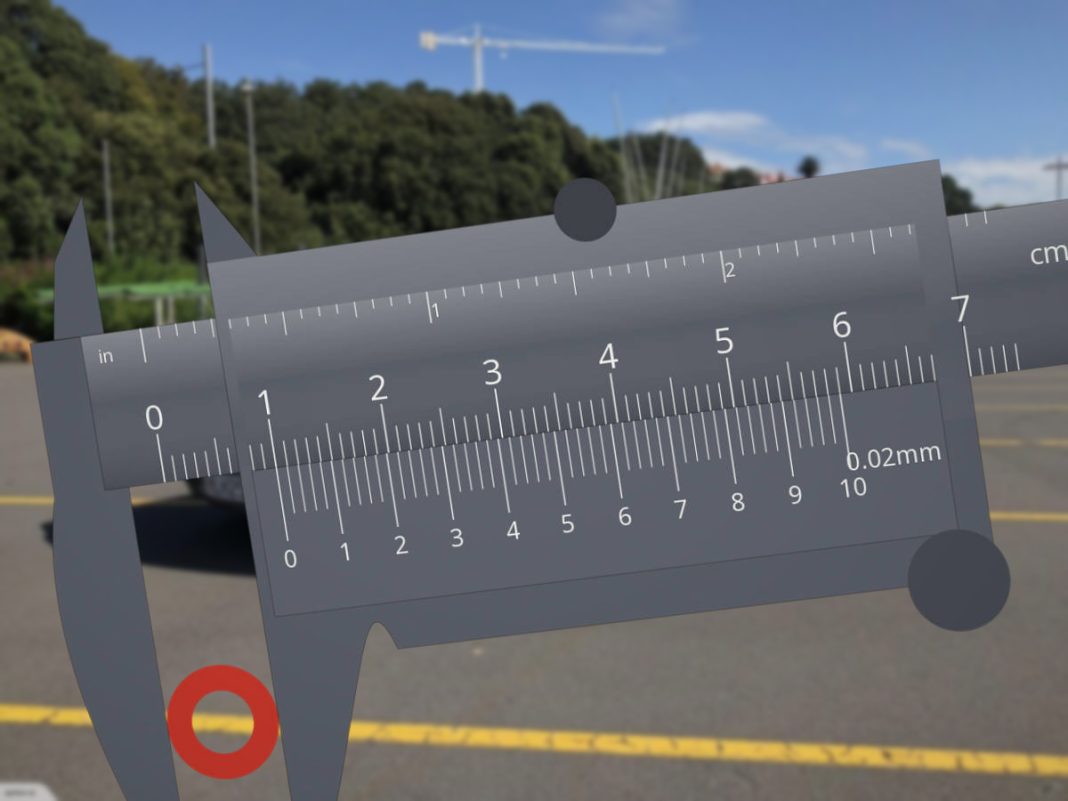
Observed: 10.0 mm
